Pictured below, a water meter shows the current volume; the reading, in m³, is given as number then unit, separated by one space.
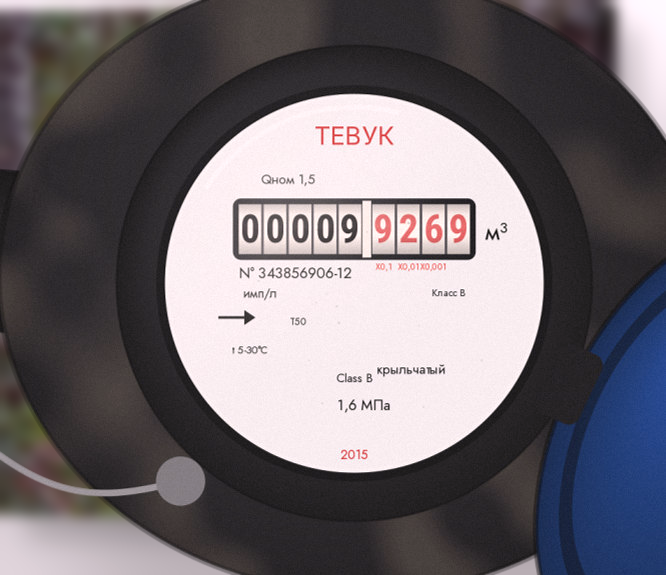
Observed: 9.9269 m³
